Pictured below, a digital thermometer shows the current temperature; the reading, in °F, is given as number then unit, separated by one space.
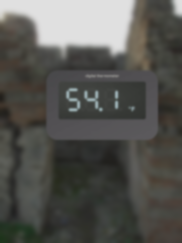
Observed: 54.1 °F
